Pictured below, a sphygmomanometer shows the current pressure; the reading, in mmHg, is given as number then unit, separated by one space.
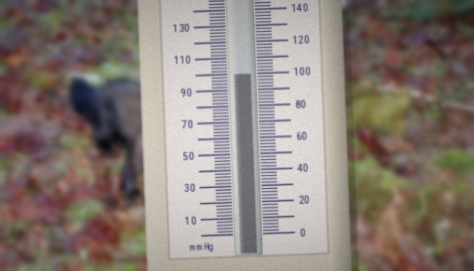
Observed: 100 mmHg
